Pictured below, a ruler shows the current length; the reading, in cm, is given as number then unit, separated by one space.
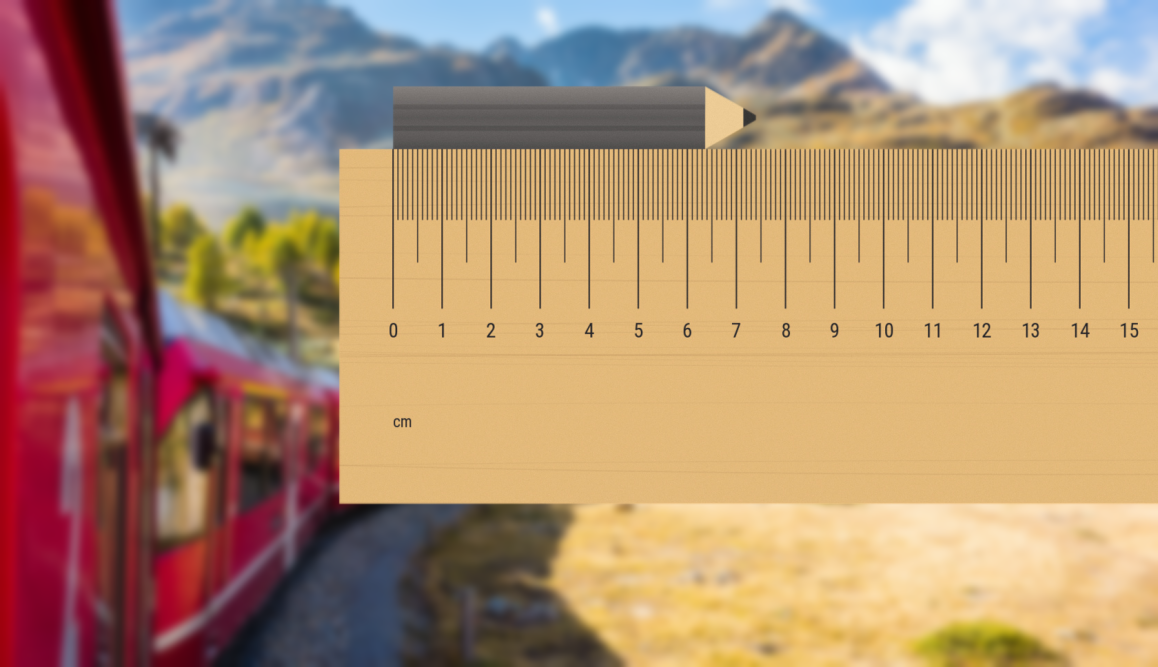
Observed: 7.4 cm
